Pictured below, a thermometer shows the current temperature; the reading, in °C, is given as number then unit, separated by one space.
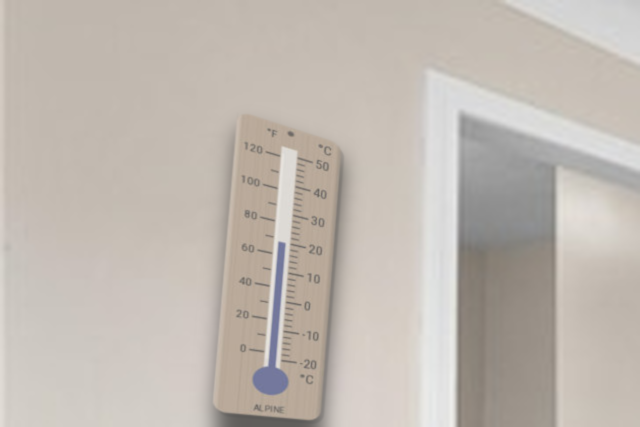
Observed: 20 °C
